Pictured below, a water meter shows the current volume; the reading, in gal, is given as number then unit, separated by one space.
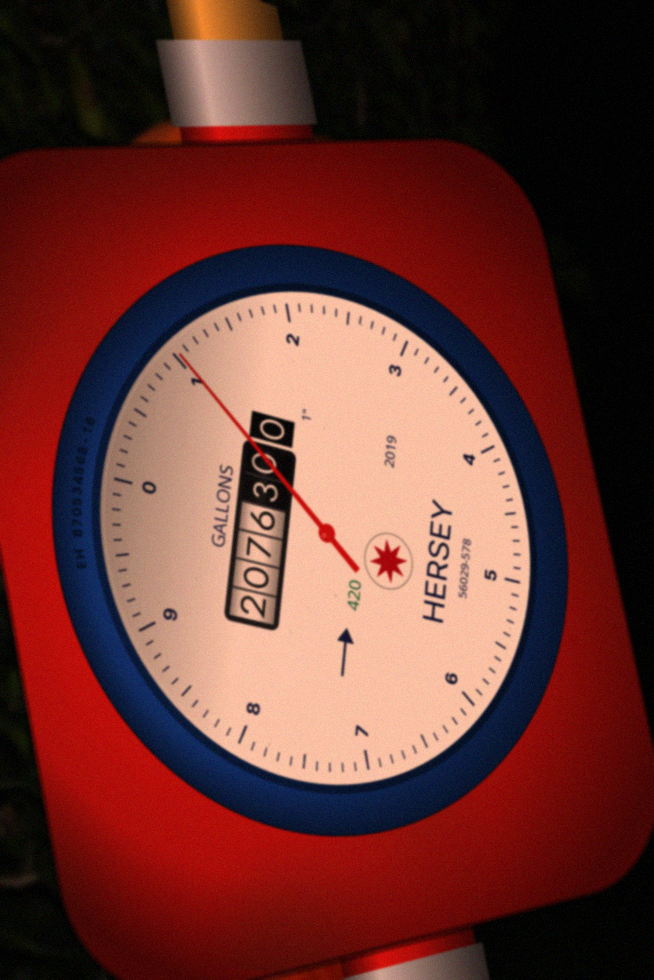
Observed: 2076301.0 gal
